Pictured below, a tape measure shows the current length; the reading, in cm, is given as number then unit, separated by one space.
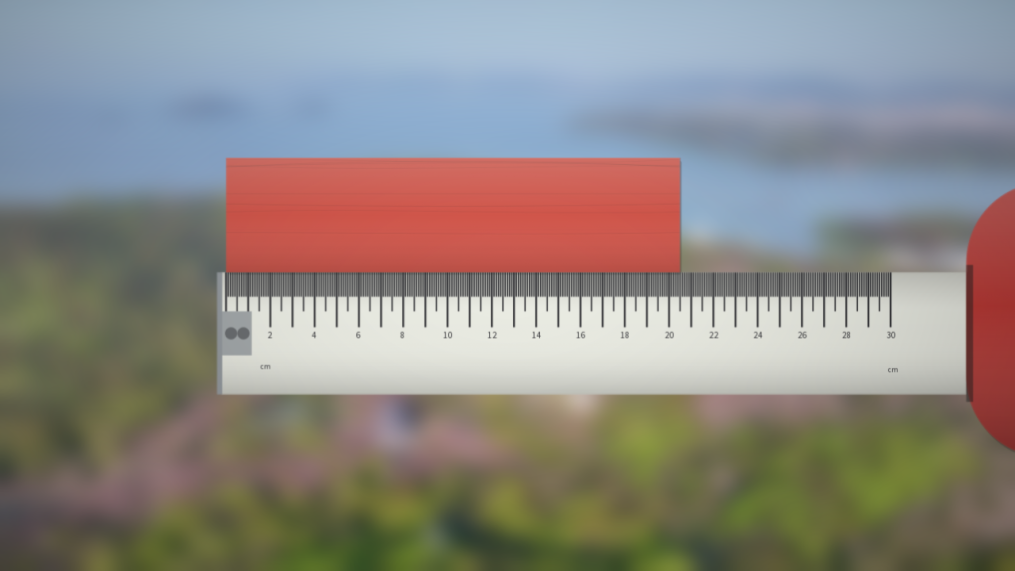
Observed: 20.5 cm
